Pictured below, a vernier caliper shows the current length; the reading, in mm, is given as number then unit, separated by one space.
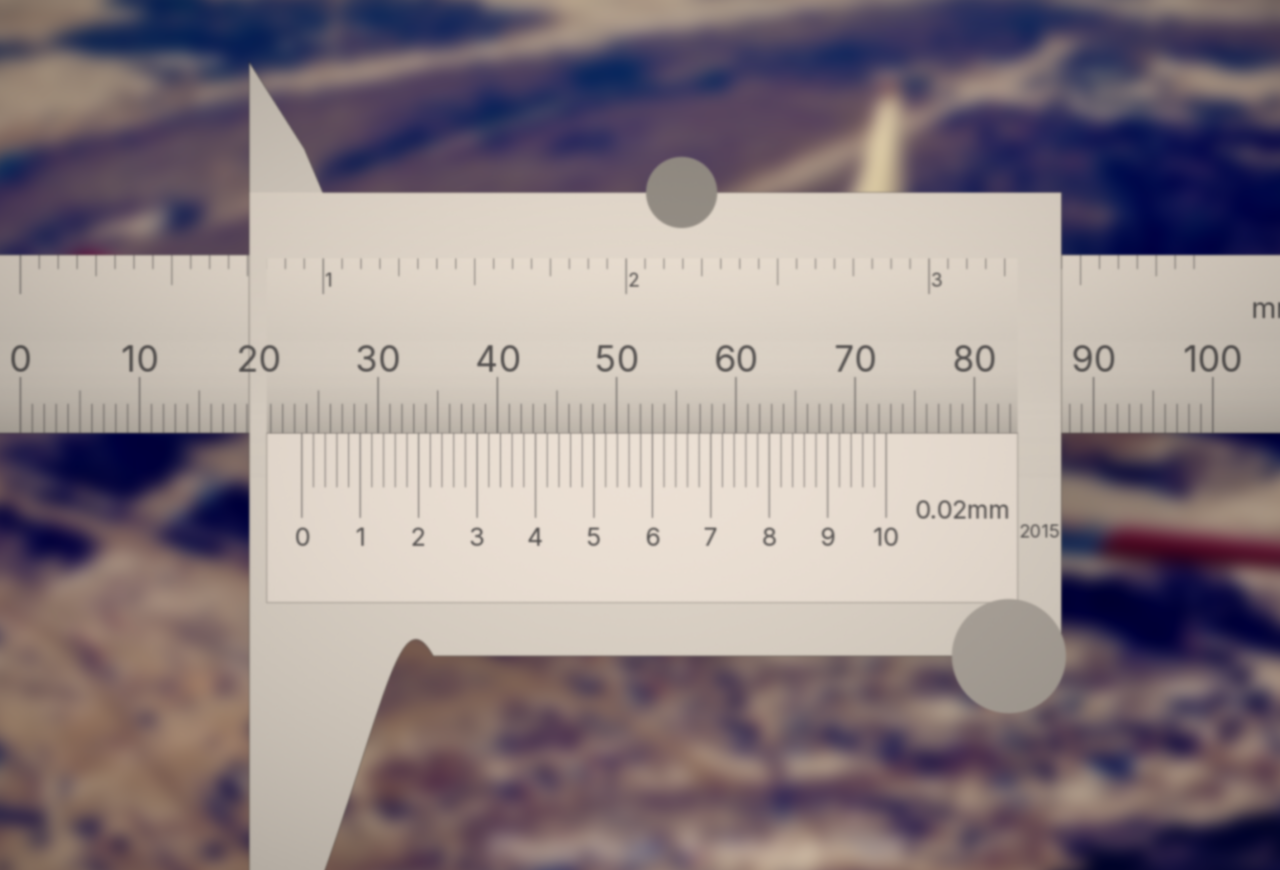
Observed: 23.6 mm
